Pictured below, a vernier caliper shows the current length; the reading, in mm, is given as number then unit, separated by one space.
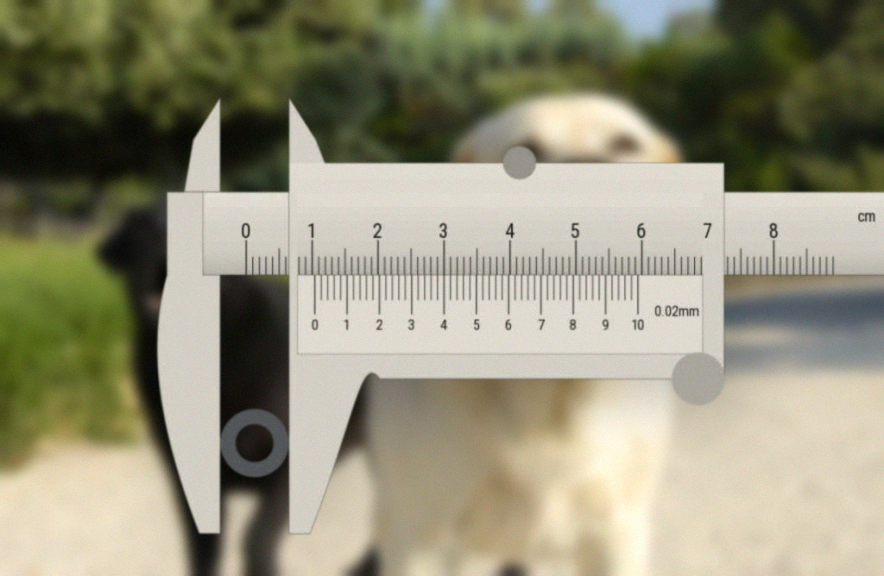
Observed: 10.4 mm
